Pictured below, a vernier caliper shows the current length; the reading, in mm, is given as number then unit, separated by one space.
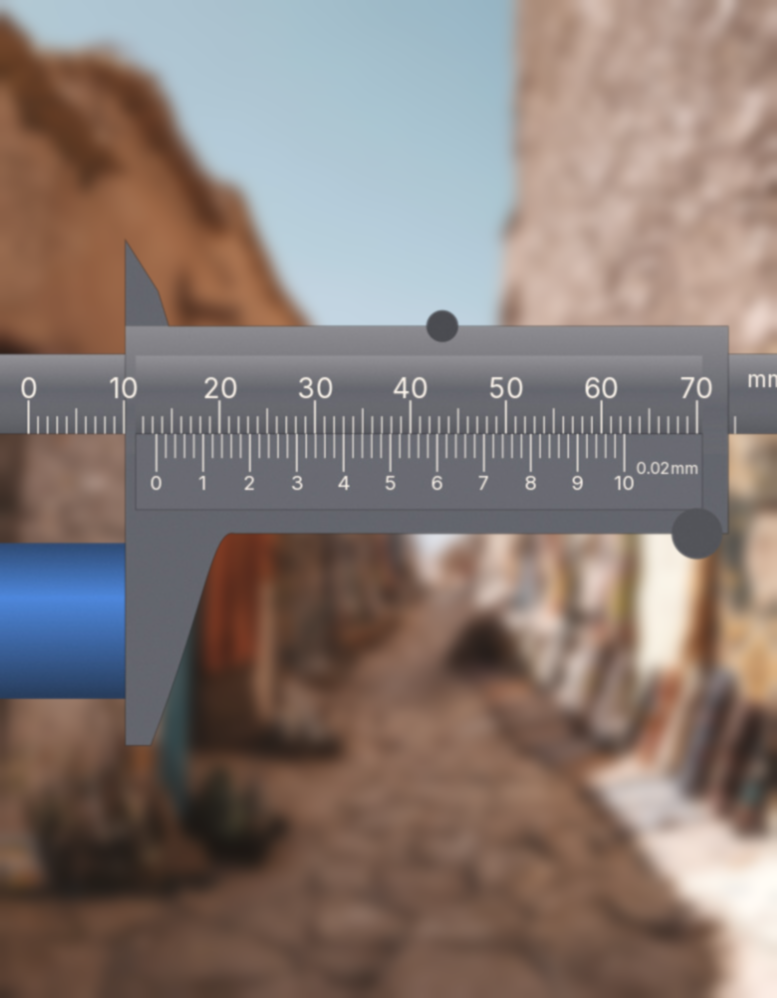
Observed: 13.4 mm
